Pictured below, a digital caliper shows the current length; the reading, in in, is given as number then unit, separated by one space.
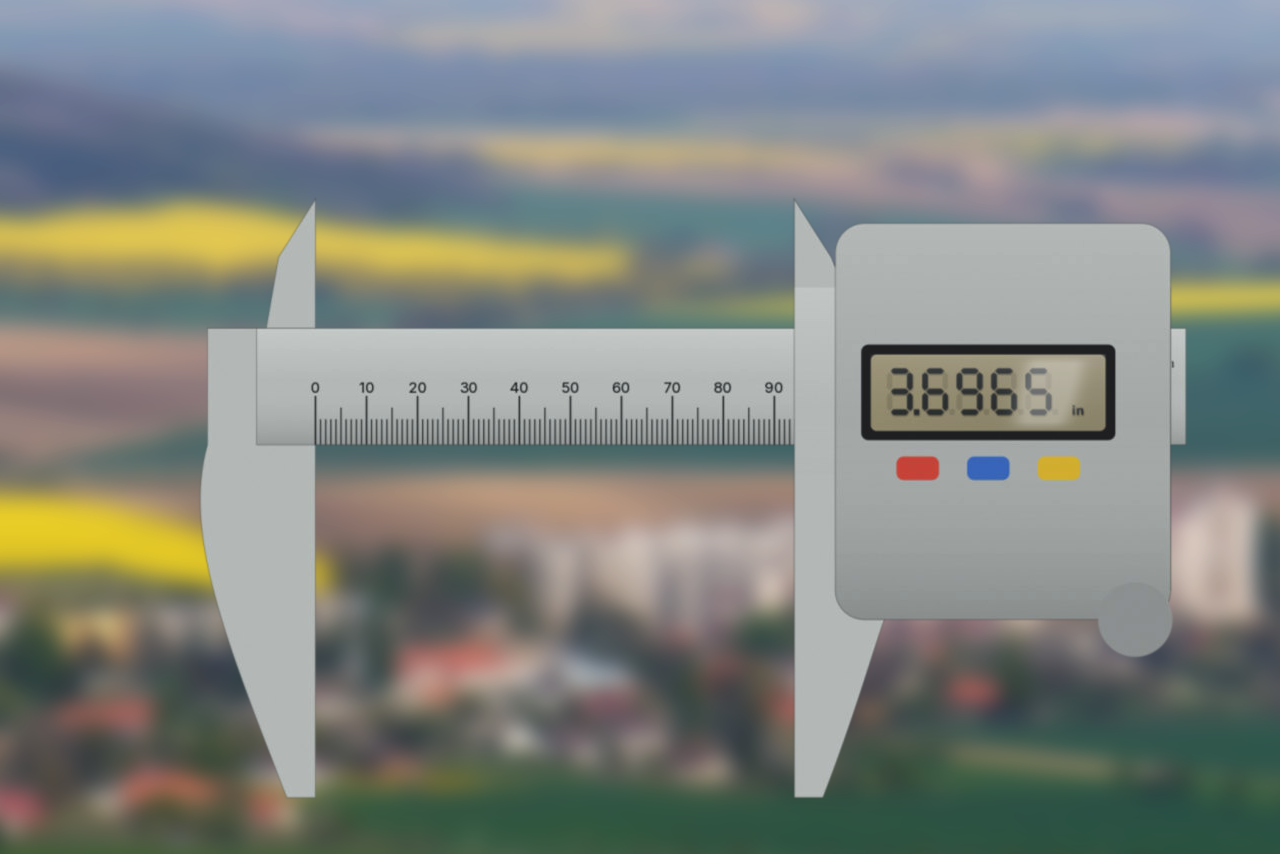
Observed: 3.6965 in
